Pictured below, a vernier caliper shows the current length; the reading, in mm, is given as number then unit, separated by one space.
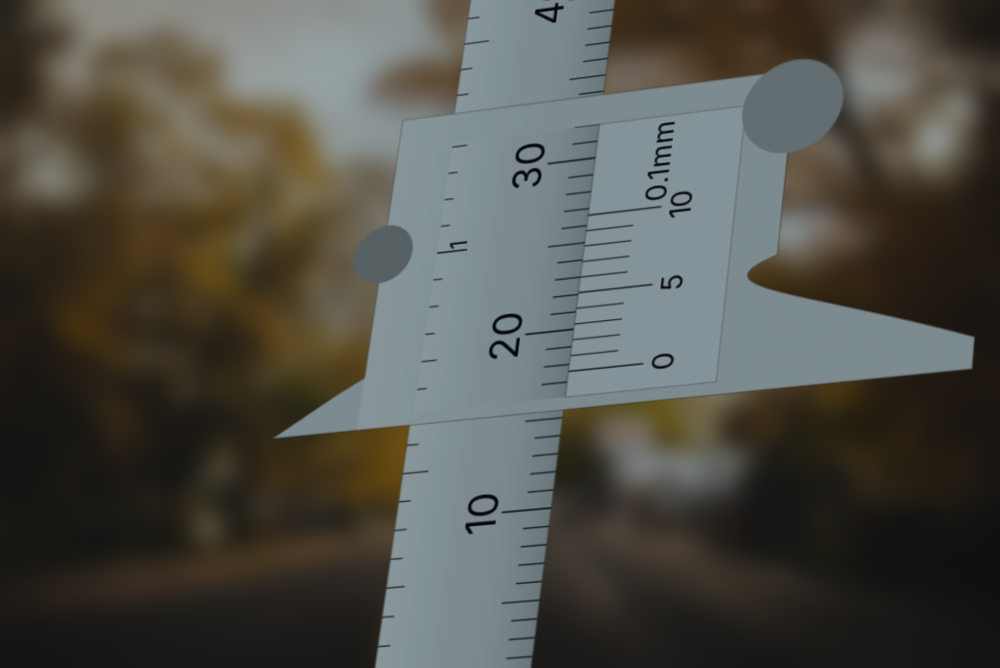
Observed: 17.6 mm
